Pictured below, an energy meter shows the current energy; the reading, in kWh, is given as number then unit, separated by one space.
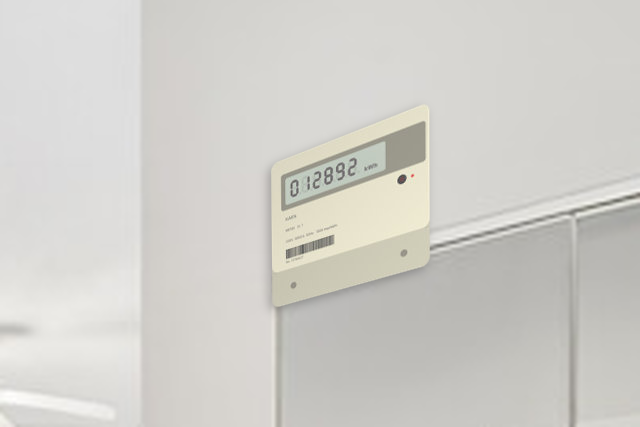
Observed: 12892 kWh
